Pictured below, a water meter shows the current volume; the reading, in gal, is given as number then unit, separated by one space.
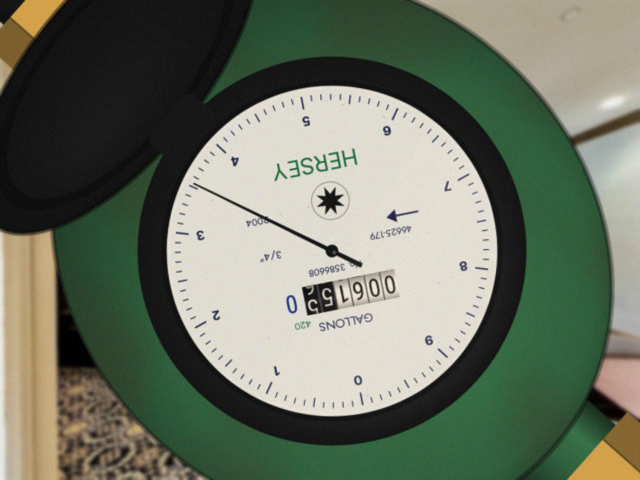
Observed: 61553.5 gal
